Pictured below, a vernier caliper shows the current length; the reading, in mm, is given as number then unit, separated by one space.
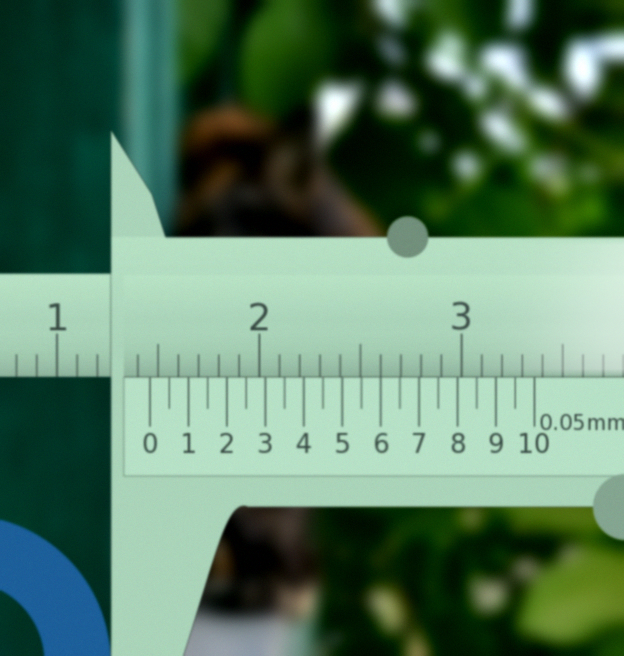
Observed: 14.6 mm
